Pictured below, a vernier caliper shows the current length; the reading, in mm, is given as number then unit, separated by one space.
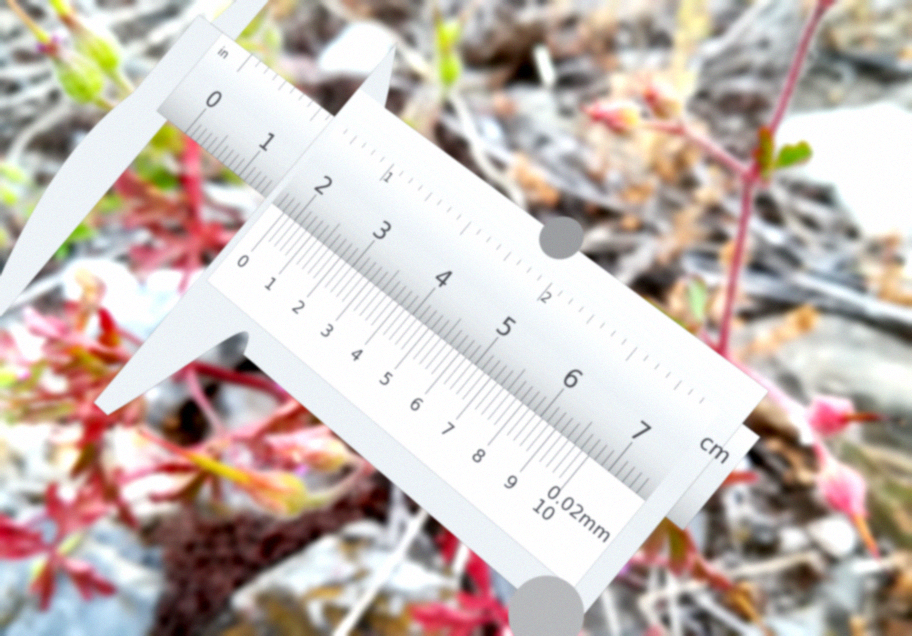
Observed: 18.2 mm
